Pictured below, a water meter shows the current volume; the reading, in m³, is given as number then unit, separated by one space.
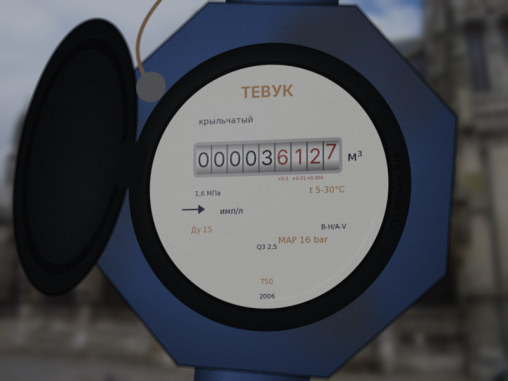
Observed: 3.6127 m³
